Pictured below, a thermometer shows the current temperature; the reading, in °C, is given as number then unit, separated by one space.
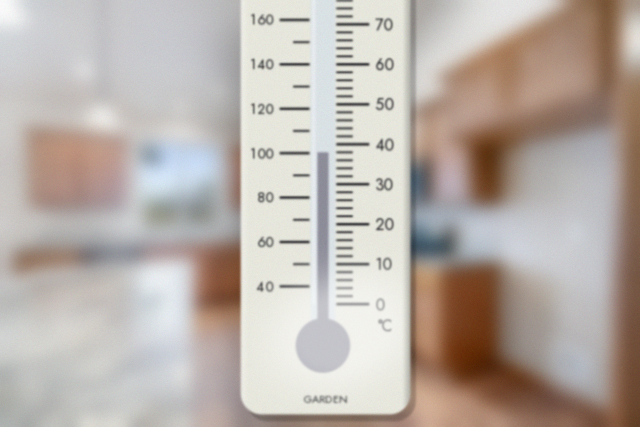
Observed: 38 °C
